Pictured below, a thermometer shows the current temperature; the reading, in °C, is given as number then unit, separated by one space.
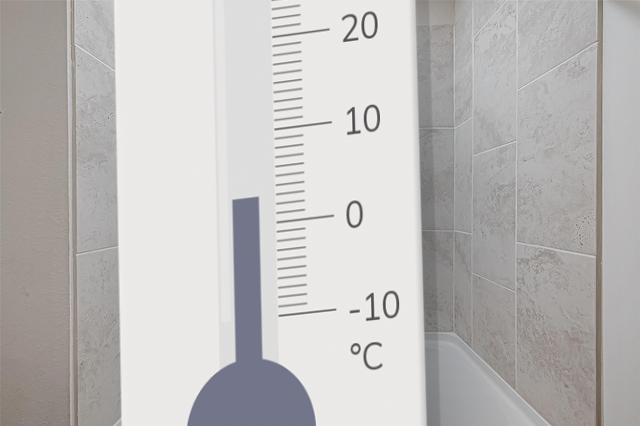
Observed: 3 °C
